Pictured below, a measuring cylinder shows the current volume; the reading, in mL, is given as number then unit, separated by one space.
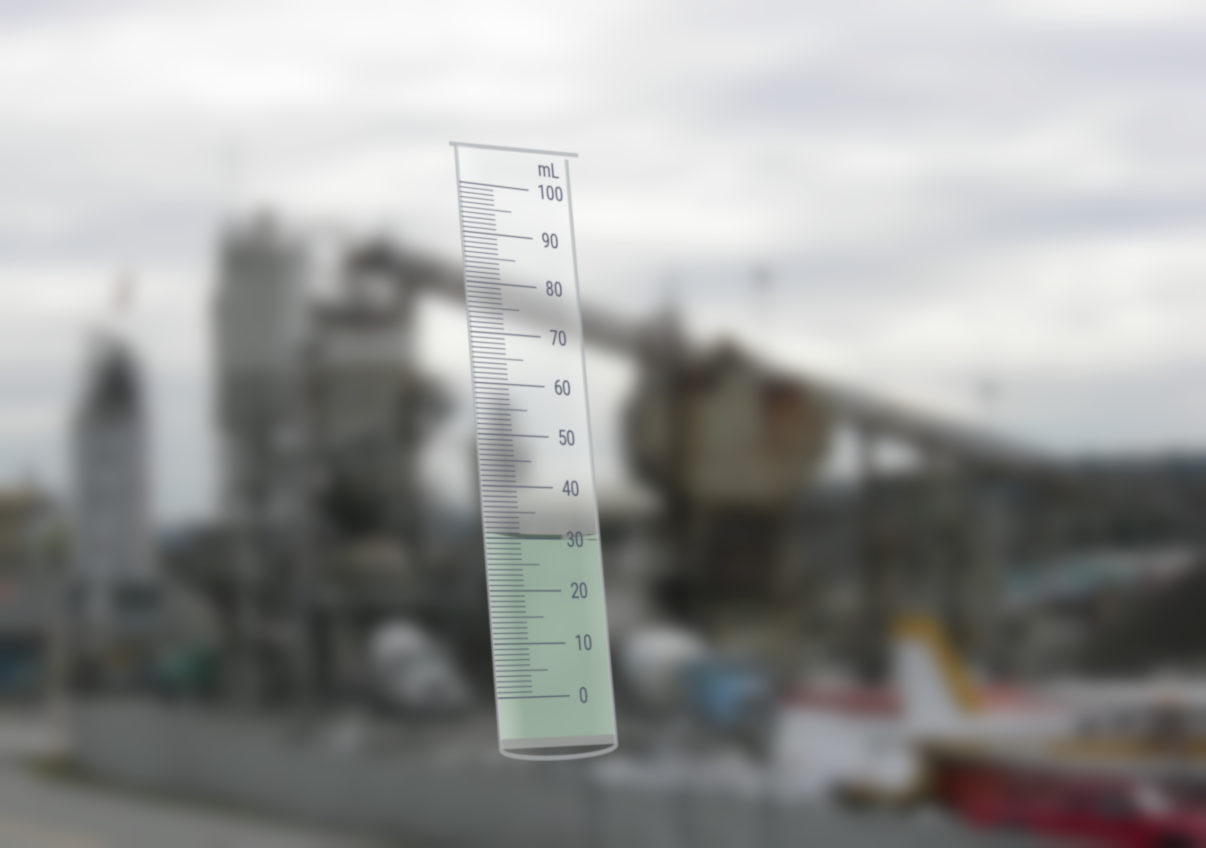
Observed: 30 mL
